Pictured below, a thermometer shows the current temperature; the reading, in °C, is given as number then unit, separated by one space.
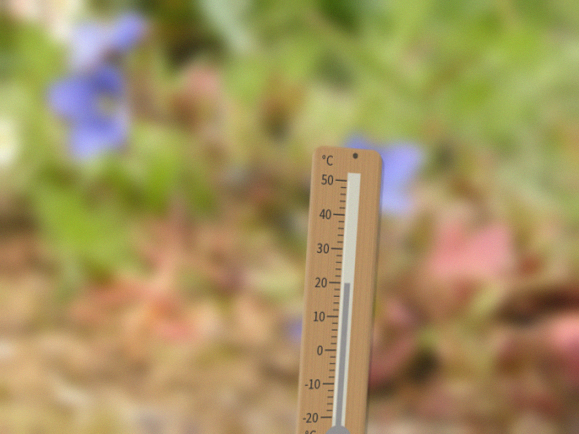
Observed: 20 °C
